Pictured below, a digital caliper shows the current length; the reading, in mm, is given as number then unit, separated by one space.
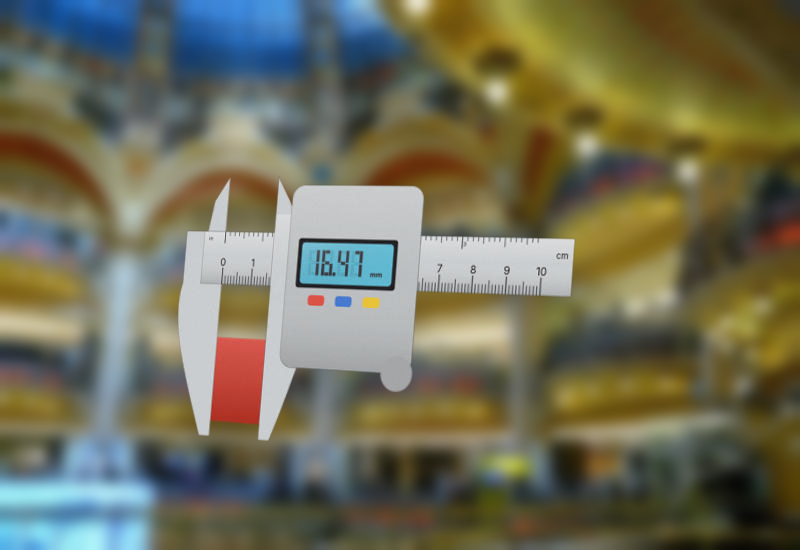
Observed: 16.47 mm
